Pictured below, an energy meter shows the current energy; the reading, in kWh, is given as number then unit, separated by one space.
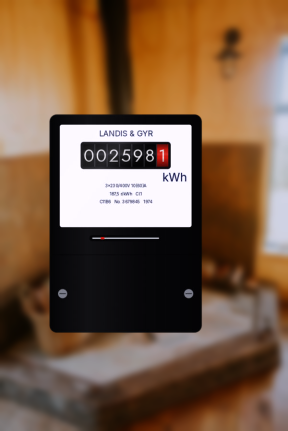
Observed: 2598.1 kWh
